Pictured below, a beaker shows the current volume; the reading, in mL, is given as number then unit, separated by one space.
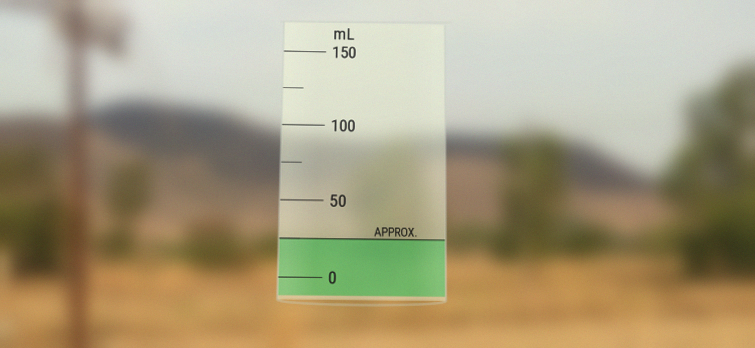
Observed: 25 mL
